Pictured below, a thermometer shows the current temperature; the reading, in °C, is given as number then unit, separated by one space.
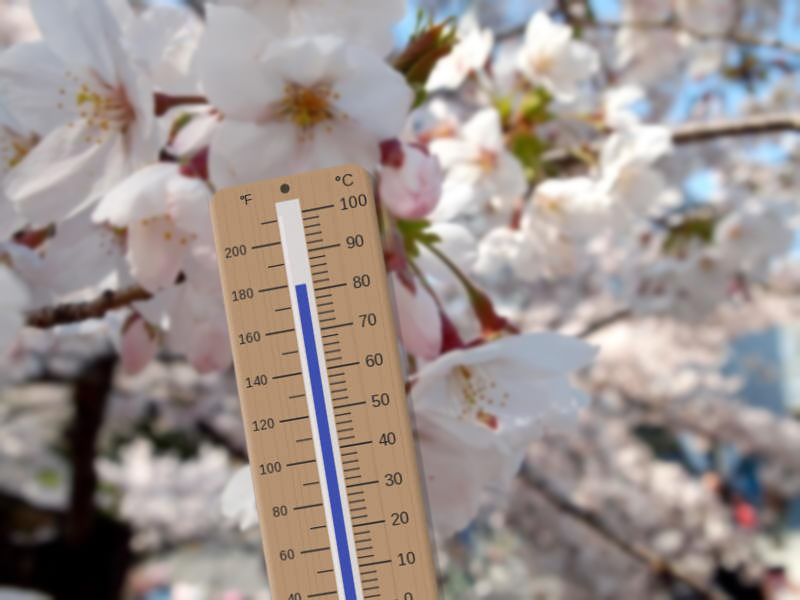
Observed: 82 °C
